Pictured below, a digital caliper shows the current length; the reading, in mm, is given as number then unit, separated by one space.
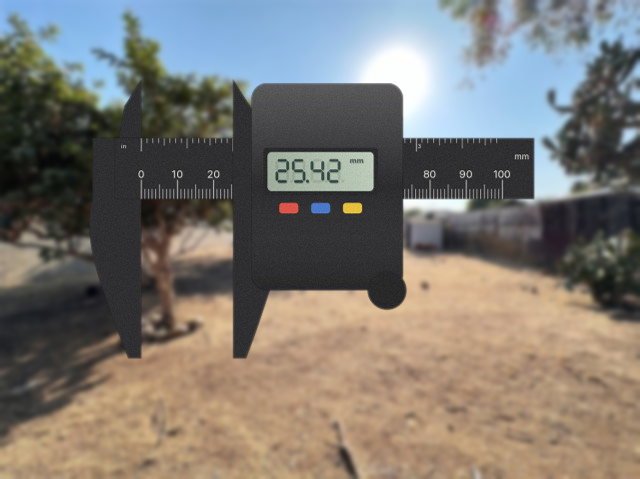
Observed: 25.42 mm
